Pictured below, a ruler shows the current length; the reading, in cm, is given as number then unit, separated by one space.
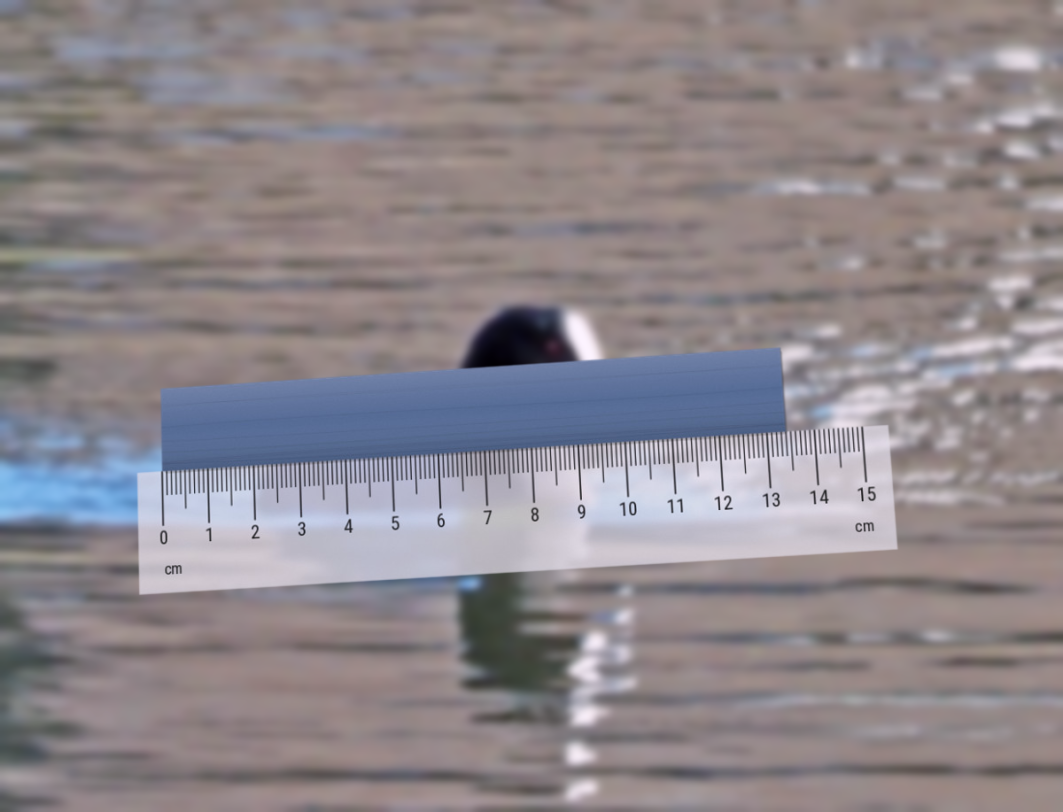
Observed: 13.4 cm
